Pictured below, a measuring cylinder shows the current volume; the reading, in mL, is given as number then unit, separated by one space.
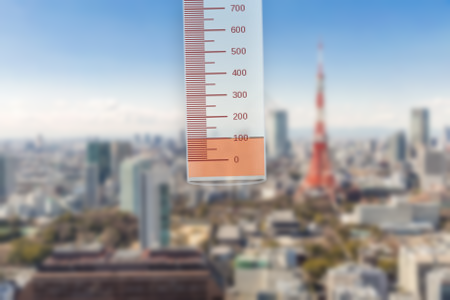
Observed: 100 mL
